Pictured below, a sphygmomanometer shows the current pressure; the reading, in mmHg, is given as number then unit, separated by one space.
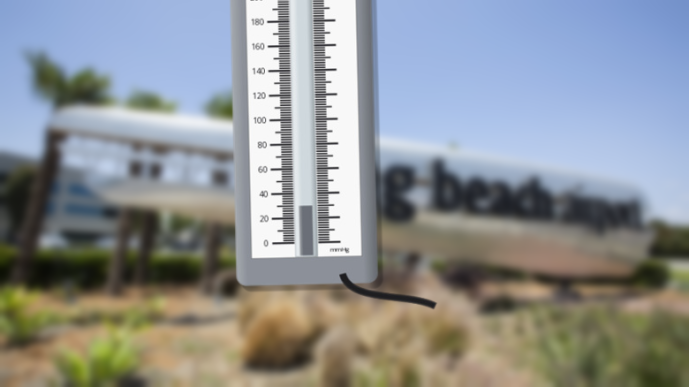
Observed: 30 mmHg
